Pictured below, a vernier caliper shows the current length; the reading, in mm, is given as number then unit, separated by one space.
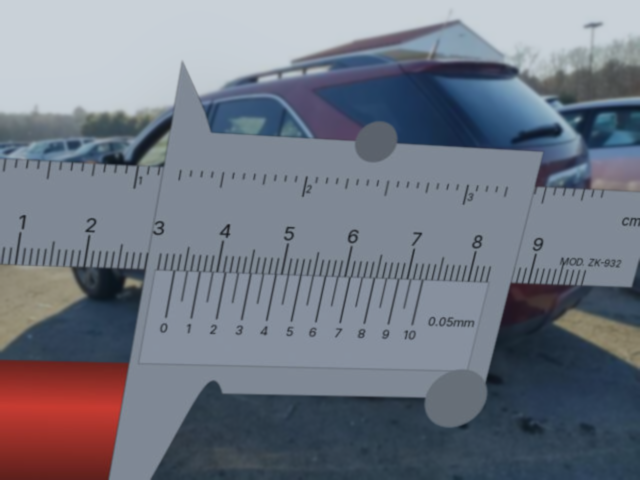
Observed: 33.5 mm
